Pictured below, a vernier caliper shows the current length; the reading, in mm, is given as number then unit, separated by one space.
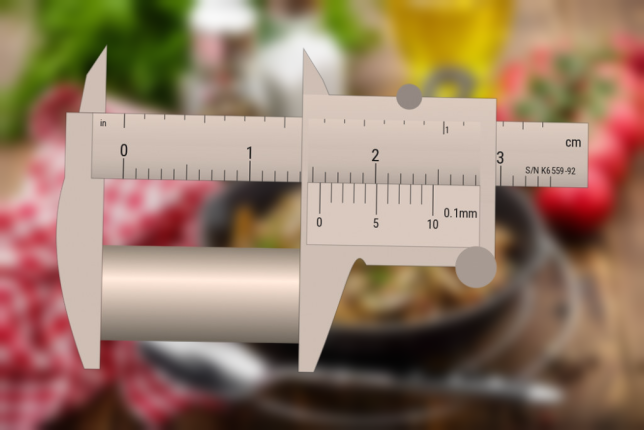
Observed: 15.6 mm
